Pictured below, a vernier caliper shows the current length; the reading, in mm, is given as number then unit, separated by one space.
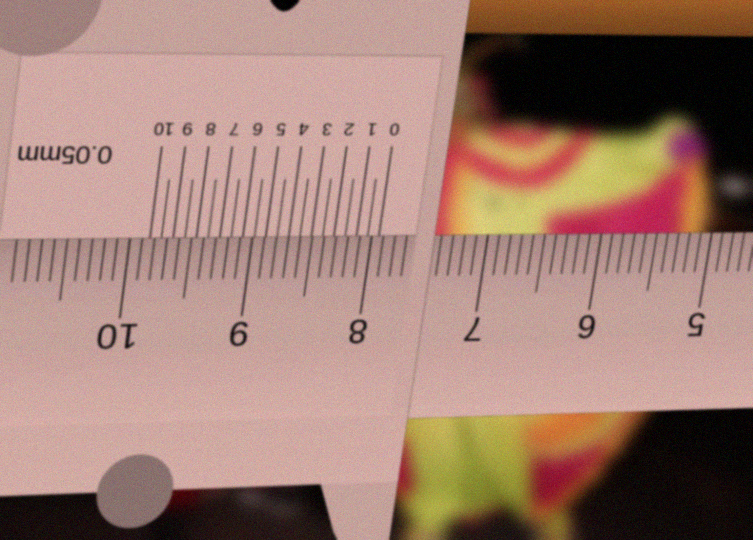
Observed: 79.4 mm
